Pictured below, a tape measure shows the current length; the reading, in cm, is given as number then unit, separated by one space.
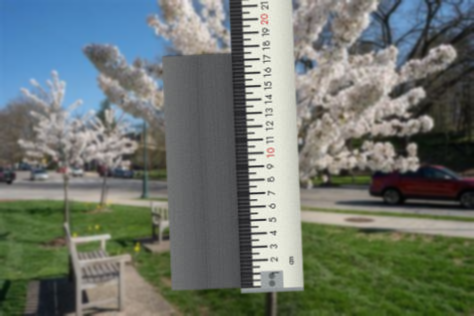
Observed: 17.5 cm
